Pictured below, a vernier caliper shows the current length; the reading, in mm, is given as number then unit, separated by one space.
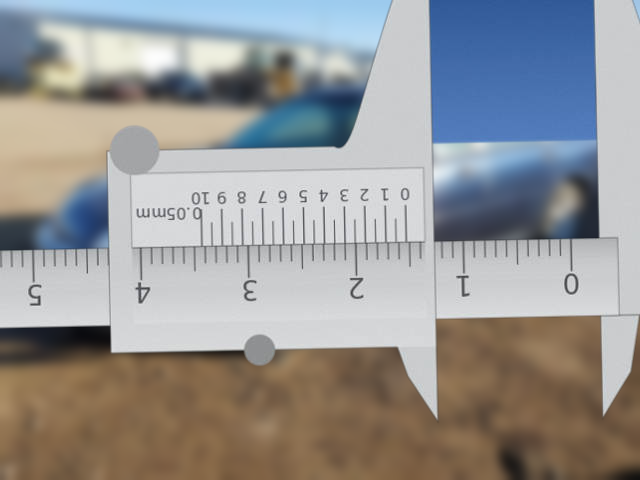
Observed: 15.3 mm
